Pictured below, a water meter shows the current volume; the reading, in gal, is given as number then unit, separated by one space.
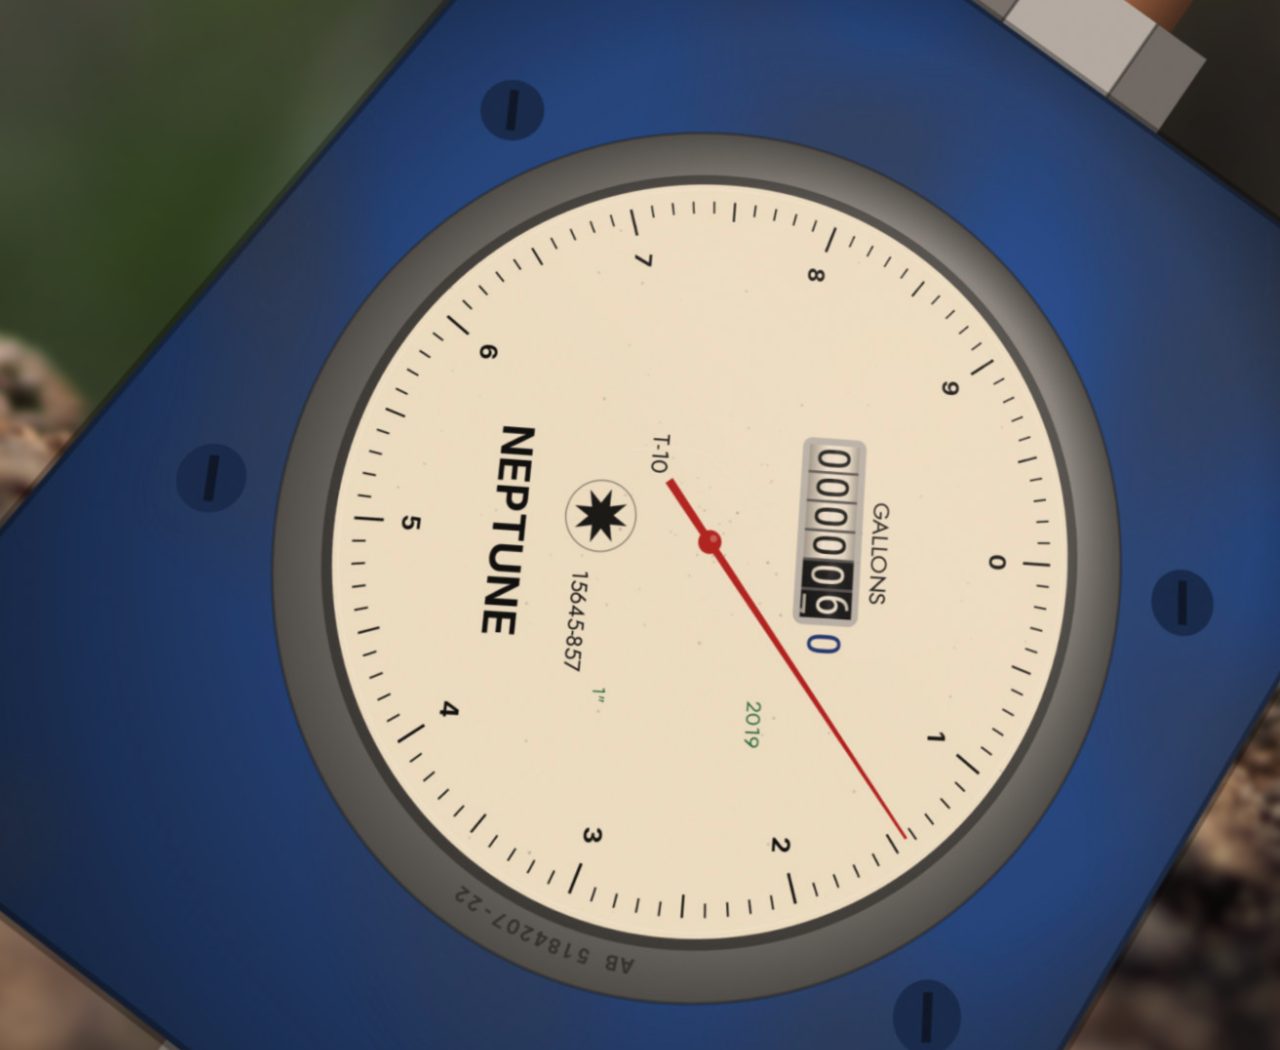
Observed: 61.4 gal
